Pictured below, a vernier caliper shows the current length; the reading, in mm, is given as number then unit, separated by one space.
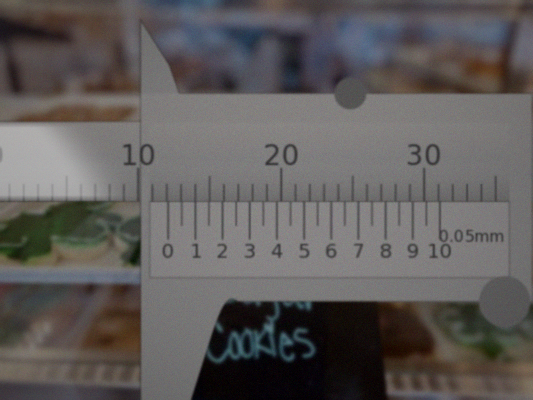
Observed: 12.1 mm
